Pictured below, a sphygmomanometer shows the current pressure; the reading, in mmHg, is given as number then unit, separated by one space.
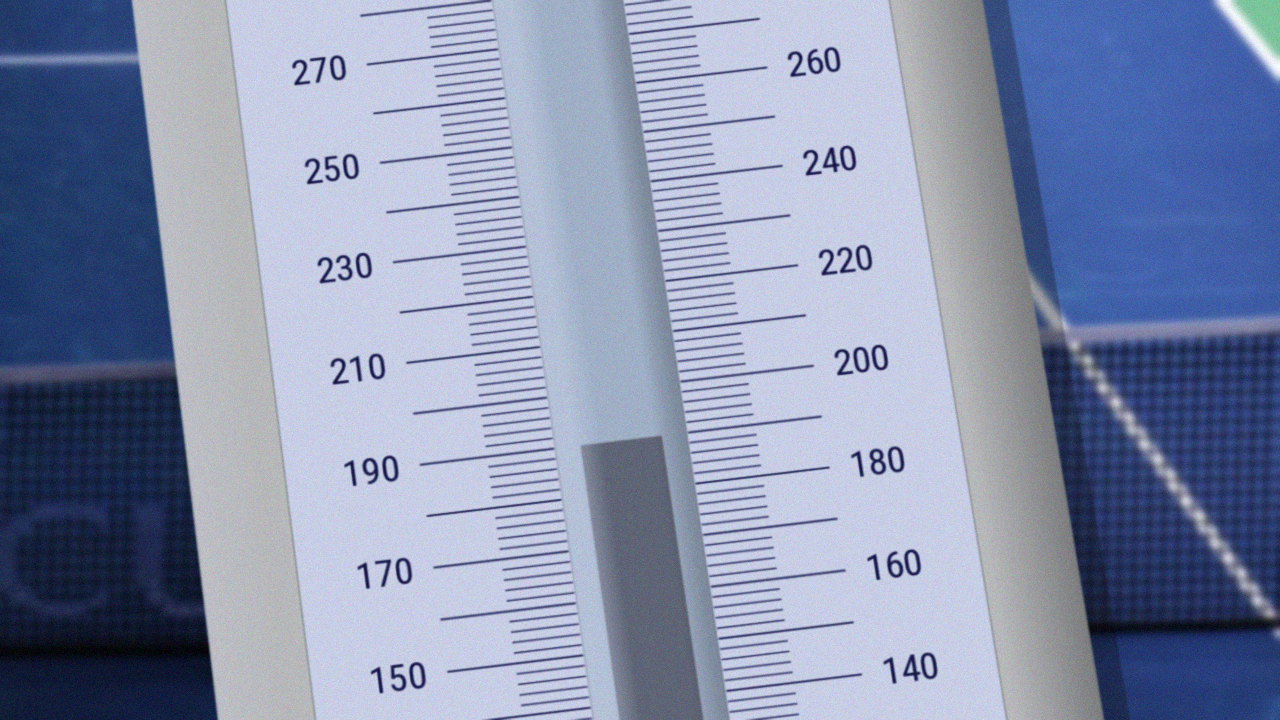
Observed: 190 mmHg
